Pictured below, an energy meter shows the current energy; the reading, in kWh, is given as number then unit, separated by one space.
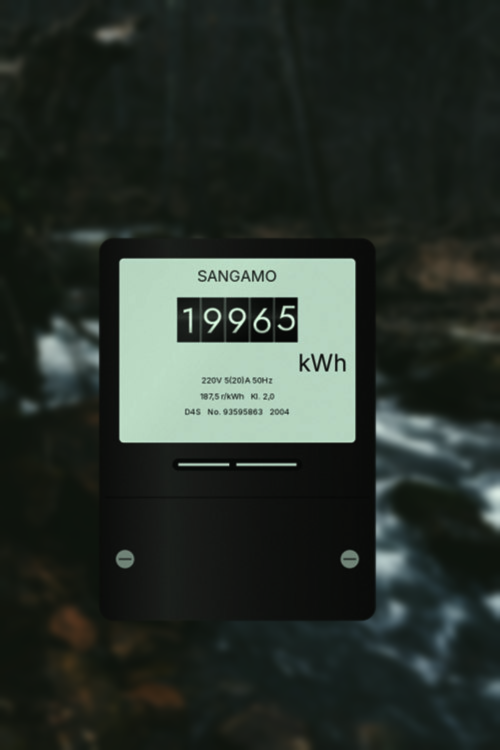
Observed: 19965 kWh
